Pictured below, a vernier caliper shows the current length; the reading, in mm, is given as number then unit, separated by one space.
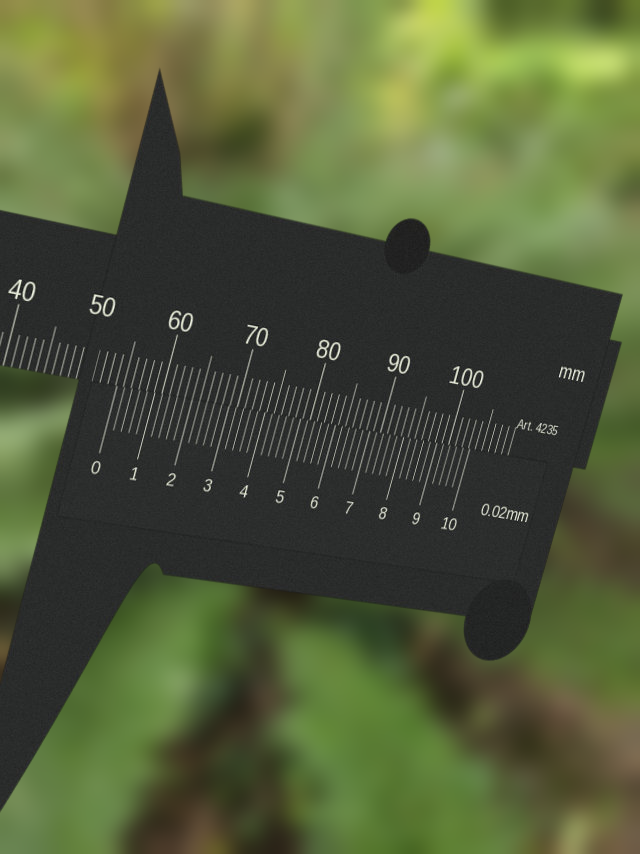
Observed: 54.2 mm
